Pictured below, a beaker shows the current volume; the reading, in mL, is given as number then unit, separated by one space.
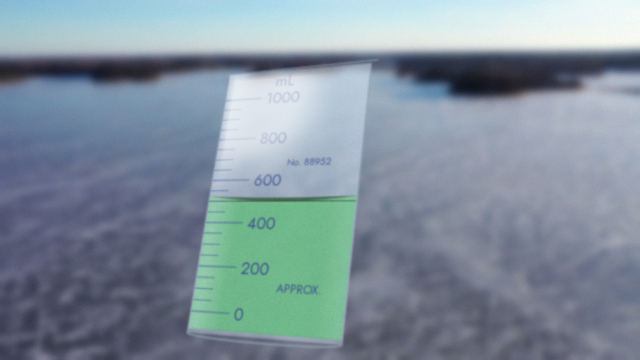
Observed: 500 mL
